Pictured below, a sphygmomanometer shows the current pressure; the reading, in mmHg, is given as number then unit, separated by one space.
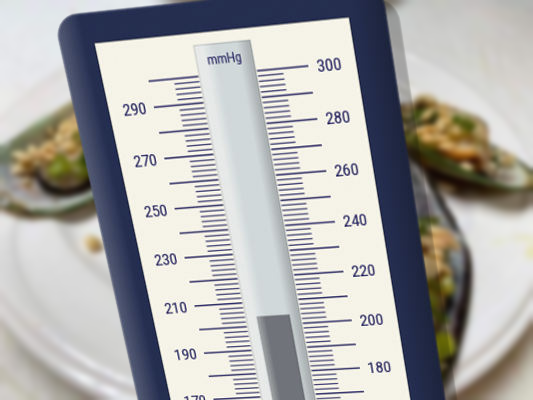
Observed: 204 mmHg
